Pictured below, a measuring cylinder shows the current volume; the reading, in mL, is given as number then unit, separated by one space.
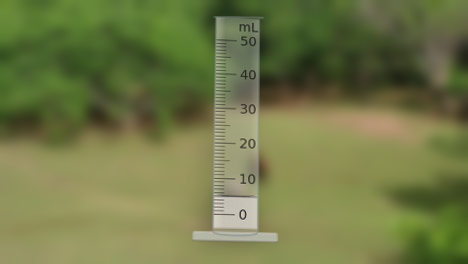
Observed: 5 mL
